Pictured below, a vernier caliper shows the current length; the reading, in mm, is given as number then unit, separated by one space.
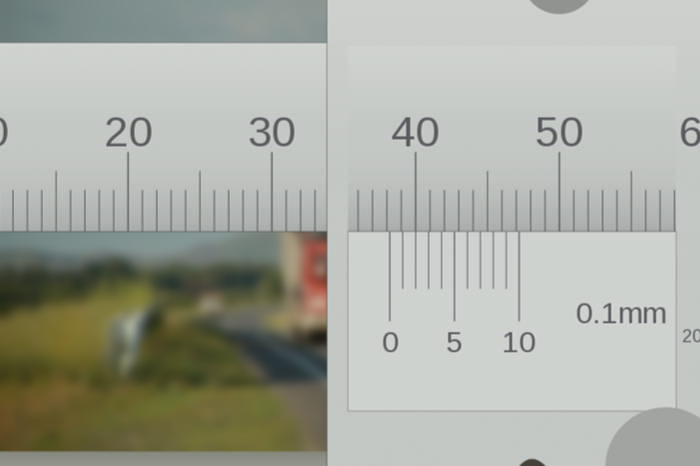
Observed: 38.2 mm
